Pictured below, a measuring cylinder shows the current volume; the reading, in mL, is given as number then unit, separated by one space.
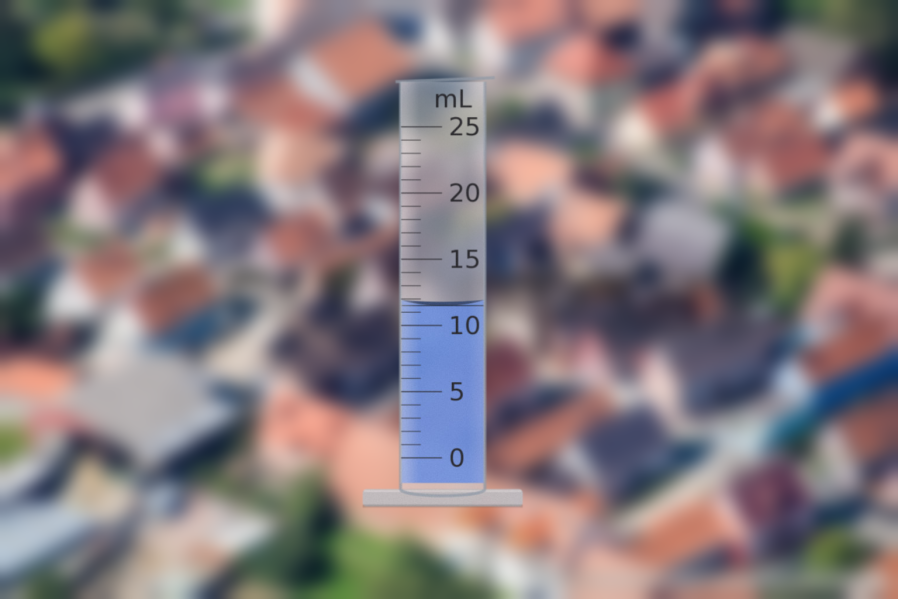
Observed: 11.5 mL
